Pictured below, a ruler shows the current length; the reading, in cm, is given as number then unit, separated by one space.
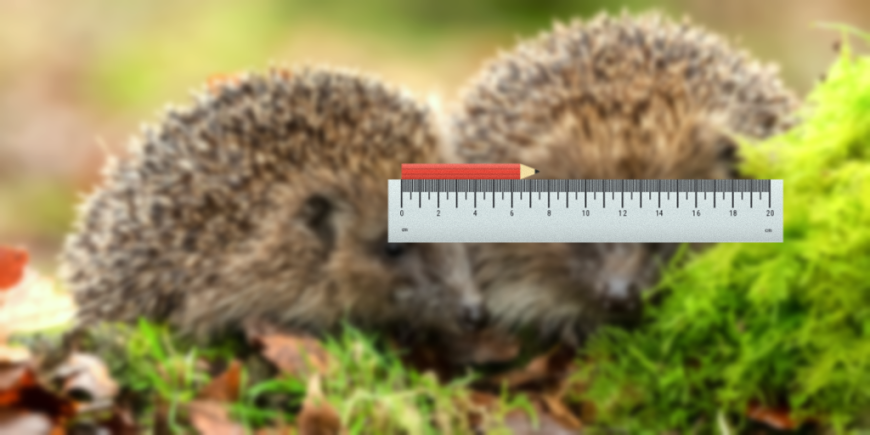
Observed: 7.5 cm
